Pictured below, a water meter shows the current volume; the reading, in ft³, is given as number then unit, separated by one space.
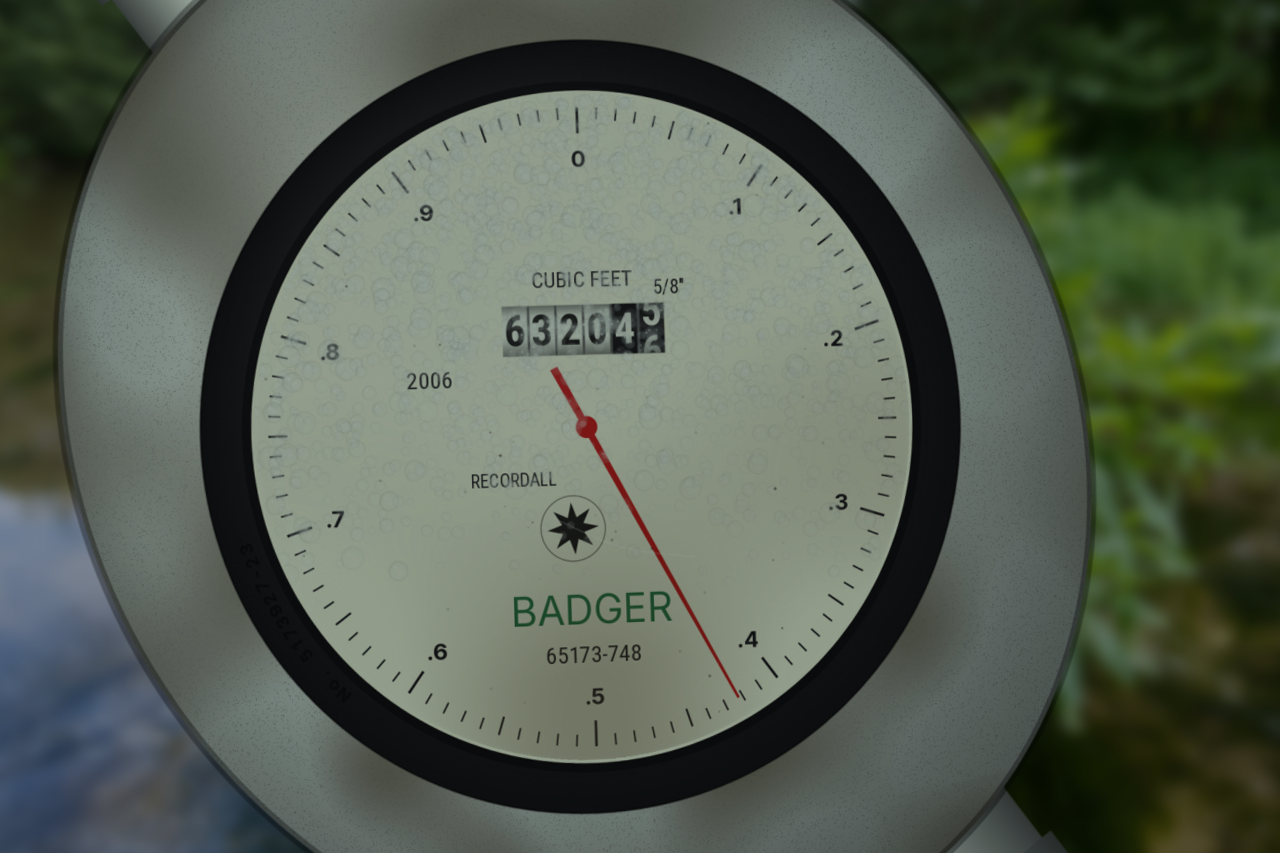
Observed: 632045.42 ft³
